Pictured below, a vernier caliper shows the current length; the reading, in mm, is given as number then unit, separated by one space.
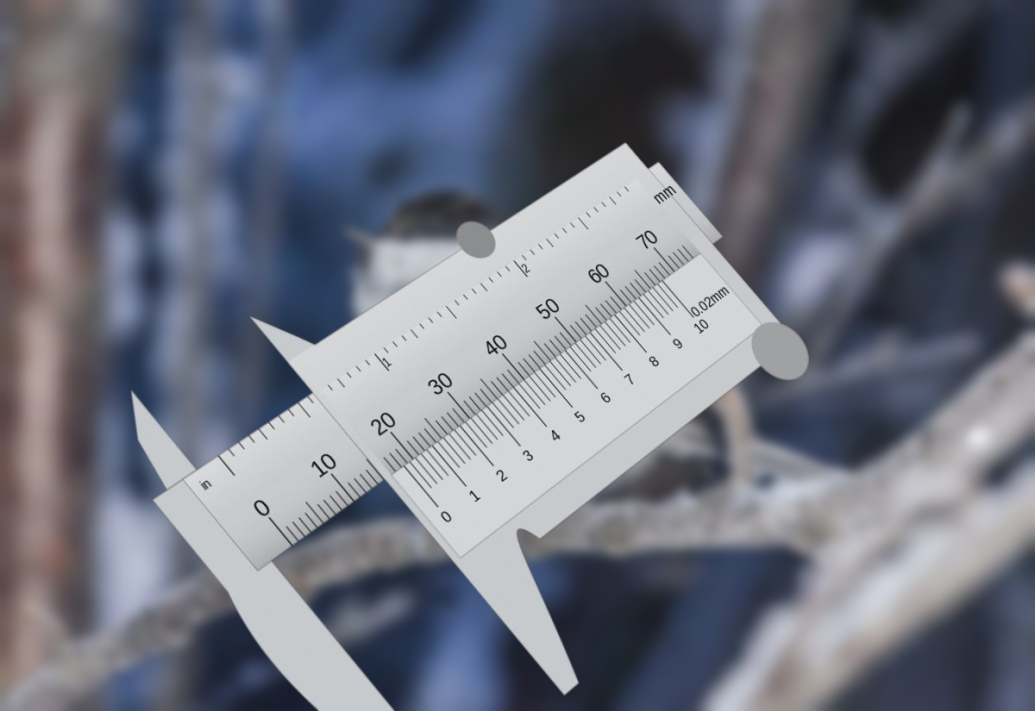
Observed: 18.4 mm
